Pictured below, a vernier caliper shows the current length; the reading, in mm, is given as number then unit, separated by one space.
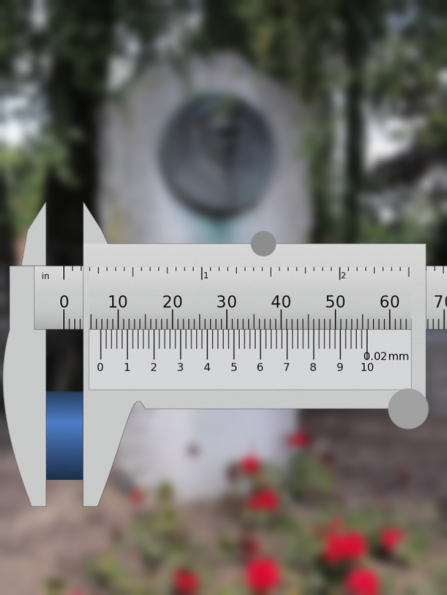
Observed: 6.8 mm
